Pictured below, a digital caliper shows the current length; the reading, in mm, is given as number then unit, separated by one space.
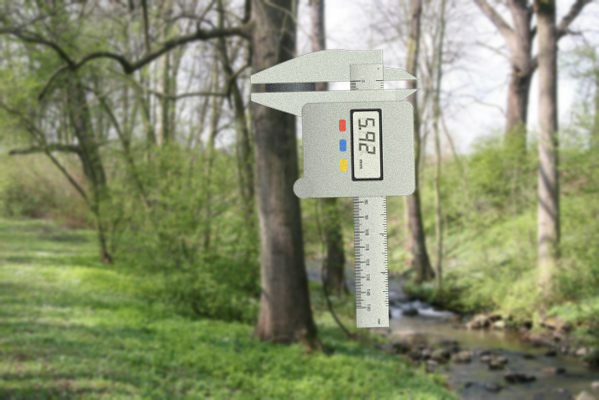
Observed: 5.92 mm
